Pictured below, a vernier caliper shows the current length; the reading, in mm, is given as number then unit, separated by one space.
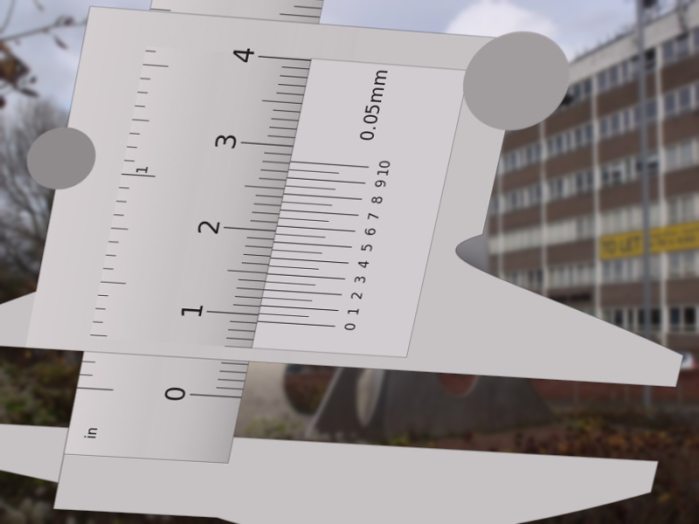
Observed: 9.2 mm
